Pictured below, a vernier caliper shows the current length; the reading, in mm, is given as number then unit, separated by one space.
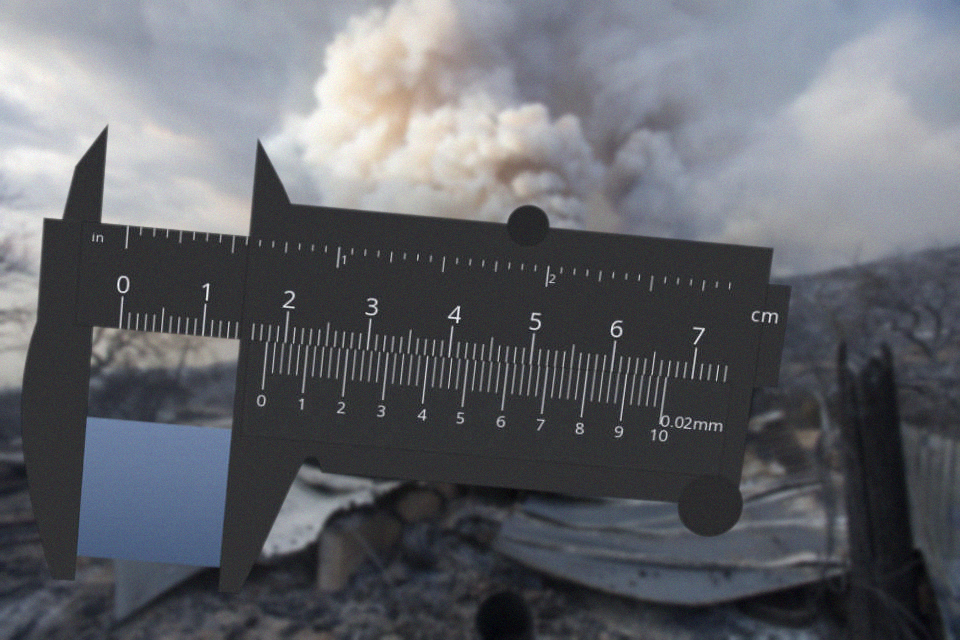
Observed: 17.8 mm
